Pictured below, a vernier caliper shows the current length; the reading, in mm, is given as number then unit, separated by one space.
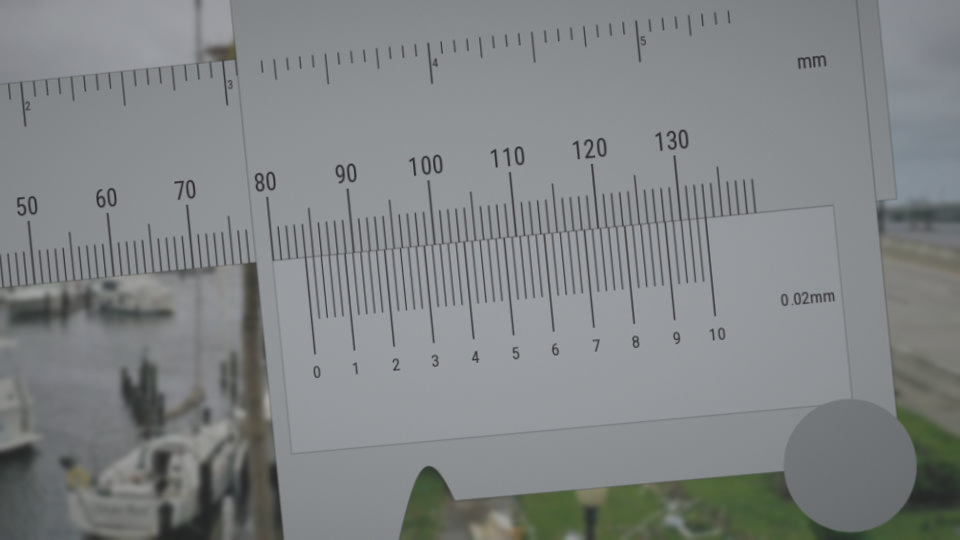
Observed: 84.0 mm
